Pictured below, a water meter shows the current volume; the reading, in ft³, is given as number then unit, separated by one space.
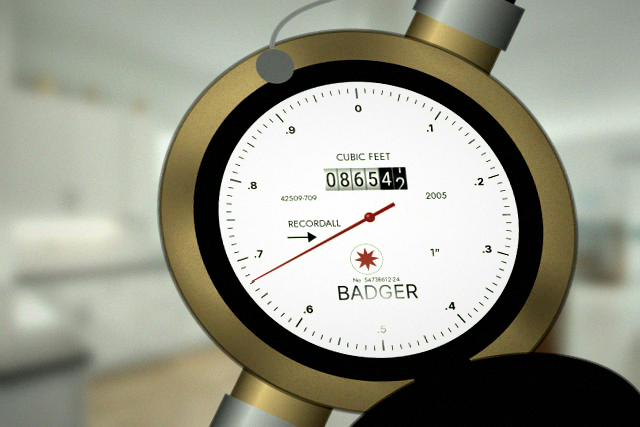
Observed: 86541.67 ft³
